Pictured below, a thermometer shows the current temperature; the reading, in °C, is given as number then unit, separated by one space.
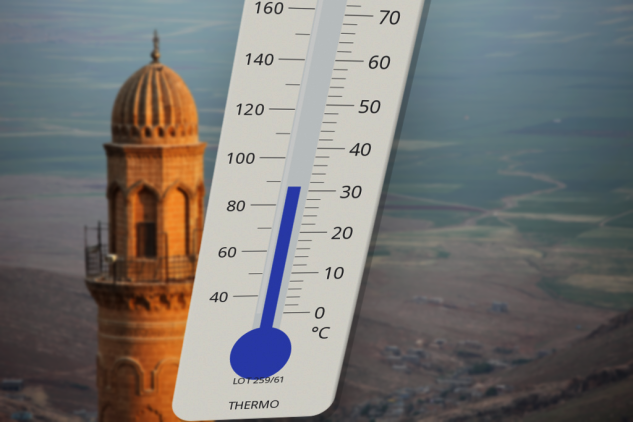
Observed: 31 °C
